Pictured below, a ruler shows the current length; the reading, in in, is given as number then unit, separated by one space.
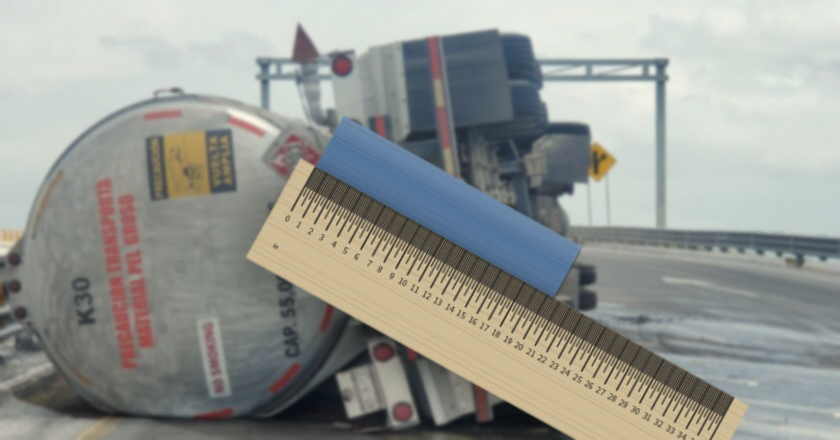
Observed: 20.5 in
